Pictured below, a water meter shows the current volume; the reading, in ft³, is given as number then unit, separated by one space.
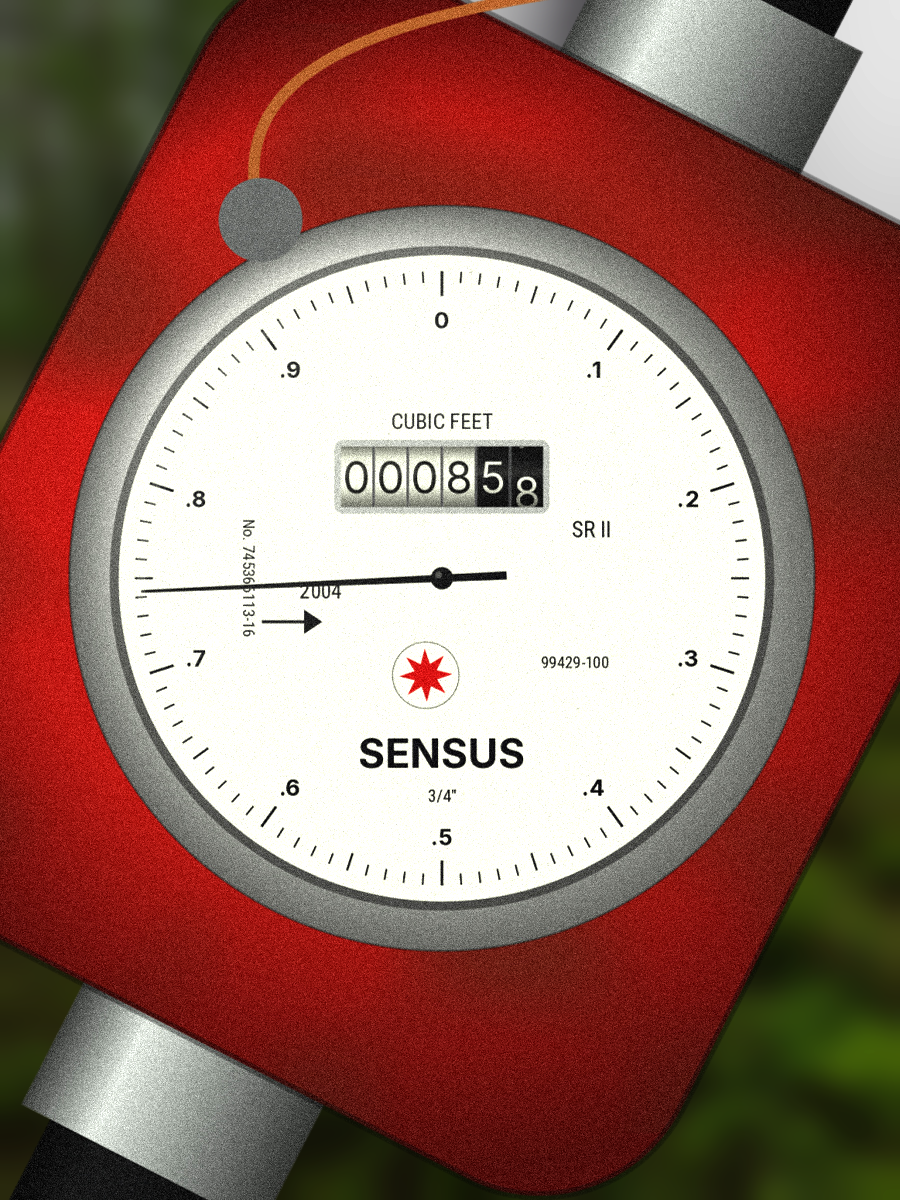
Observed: 857.74 ft³
